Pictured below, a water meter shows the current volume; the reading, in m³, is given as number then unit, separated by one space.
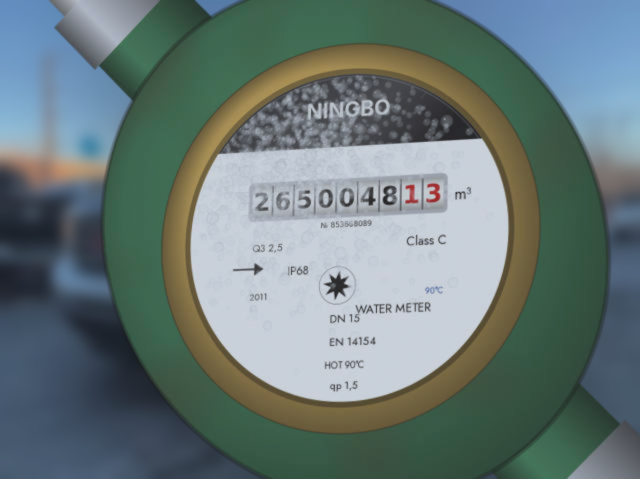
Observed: 2650048.13 m³
